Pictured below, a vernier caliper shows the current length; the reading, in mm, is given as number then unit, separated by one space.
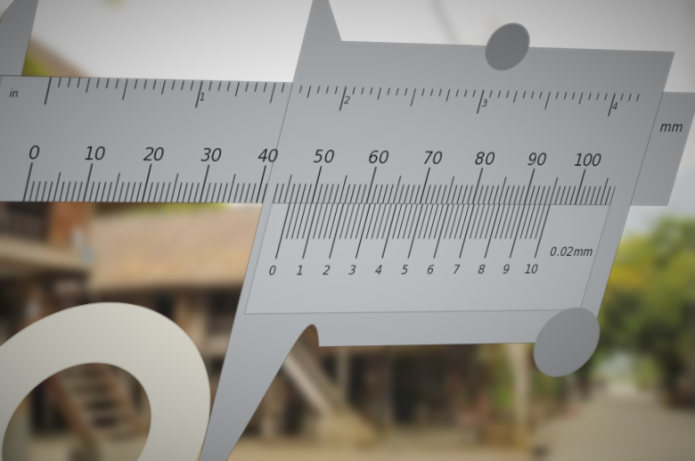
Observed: 46.0 mm
